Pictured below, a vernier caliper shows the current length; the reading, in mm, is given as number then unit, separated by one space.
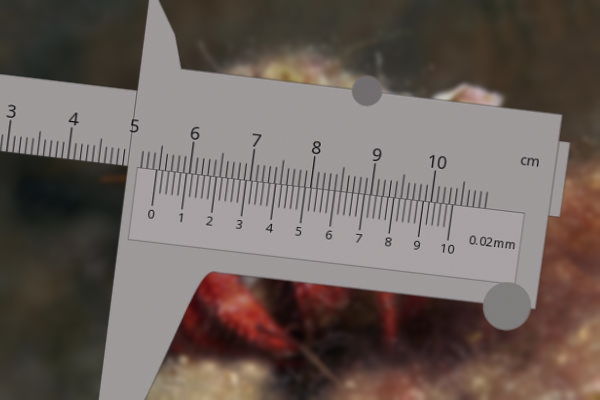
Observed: 54.6 mm
